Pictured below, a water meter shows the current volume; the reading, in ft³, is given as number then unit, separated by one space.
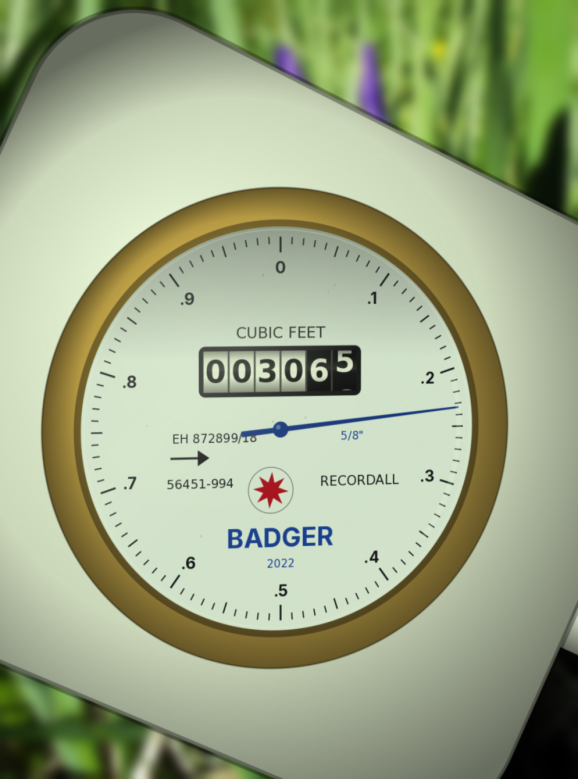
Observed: 3065.23 ft³
